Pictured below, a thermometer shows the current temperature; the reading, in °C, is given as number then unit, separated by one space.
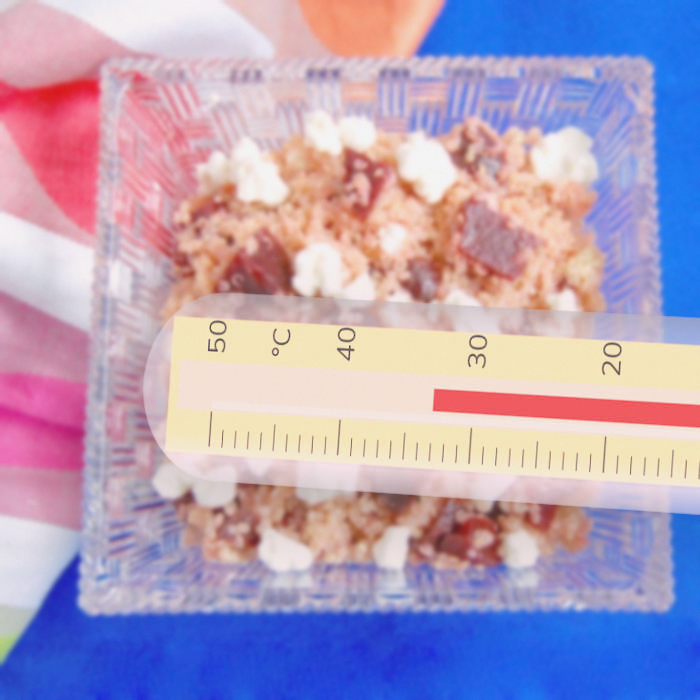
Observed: 33 °C
